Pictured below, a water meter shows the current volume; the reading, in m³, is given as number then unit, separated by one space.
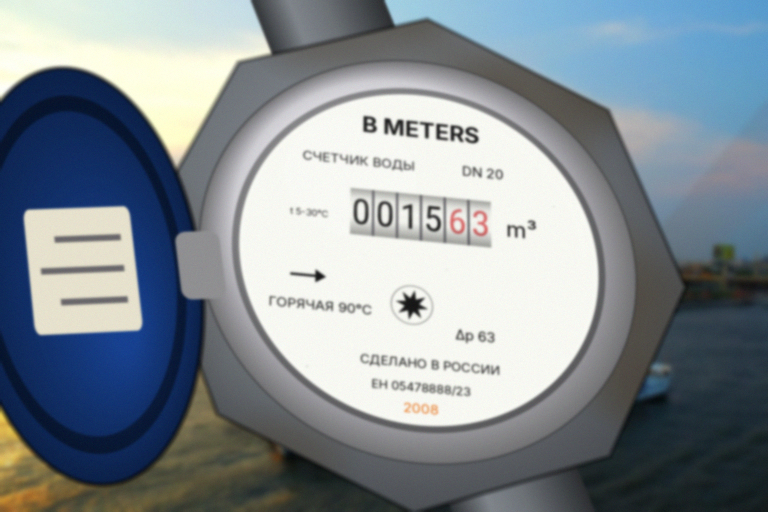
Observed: 15.63 m³
